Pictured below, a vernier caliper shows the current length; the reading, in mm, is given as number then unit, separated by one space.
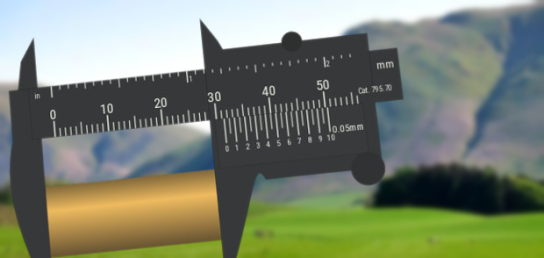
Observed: 31.4 mm
